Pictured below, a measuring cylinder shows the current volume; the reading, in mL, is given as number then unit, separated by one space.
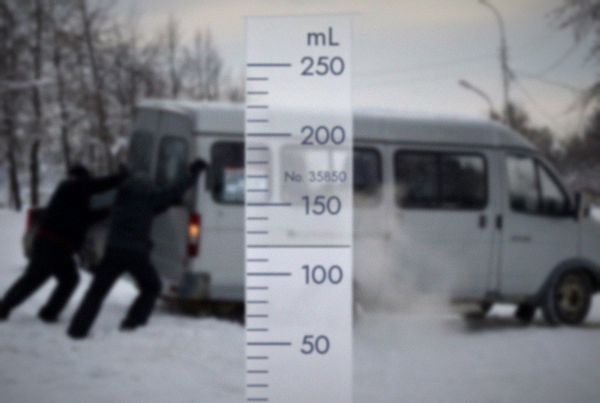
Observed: 120 mL
